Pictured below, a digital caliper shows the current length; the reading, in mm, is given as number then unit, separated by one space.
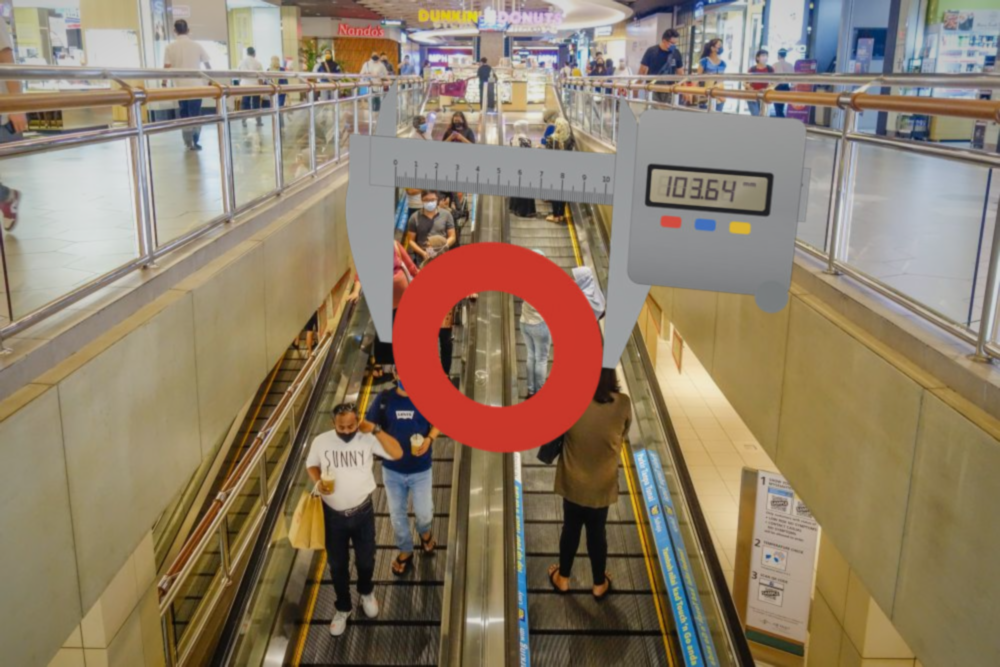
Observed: 103.64 mm
